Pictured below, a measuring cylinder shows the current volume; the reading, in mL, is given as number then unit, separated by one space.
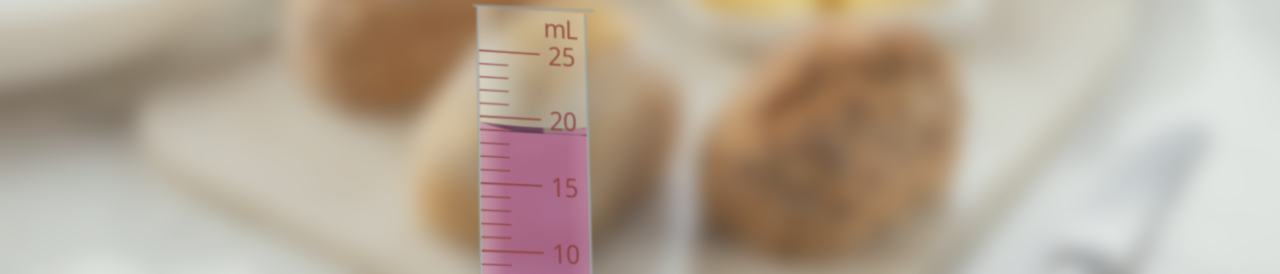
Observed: 19 mL
